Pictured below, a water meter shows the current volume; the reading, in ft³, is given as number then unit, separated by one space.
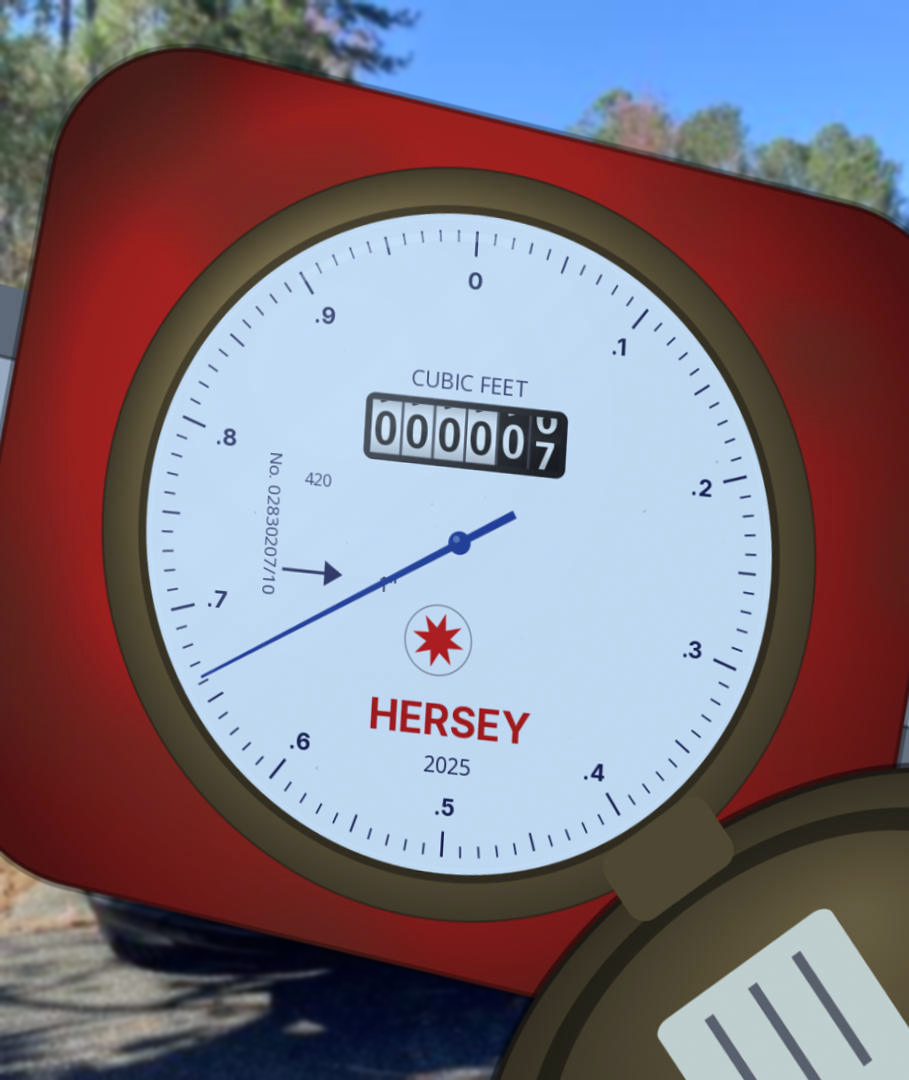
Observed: 6.66 ft³
